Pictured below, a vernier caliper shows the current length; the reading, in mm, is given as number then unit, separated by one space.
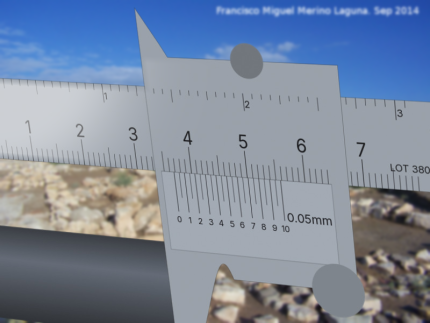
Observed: 36.8 mm
